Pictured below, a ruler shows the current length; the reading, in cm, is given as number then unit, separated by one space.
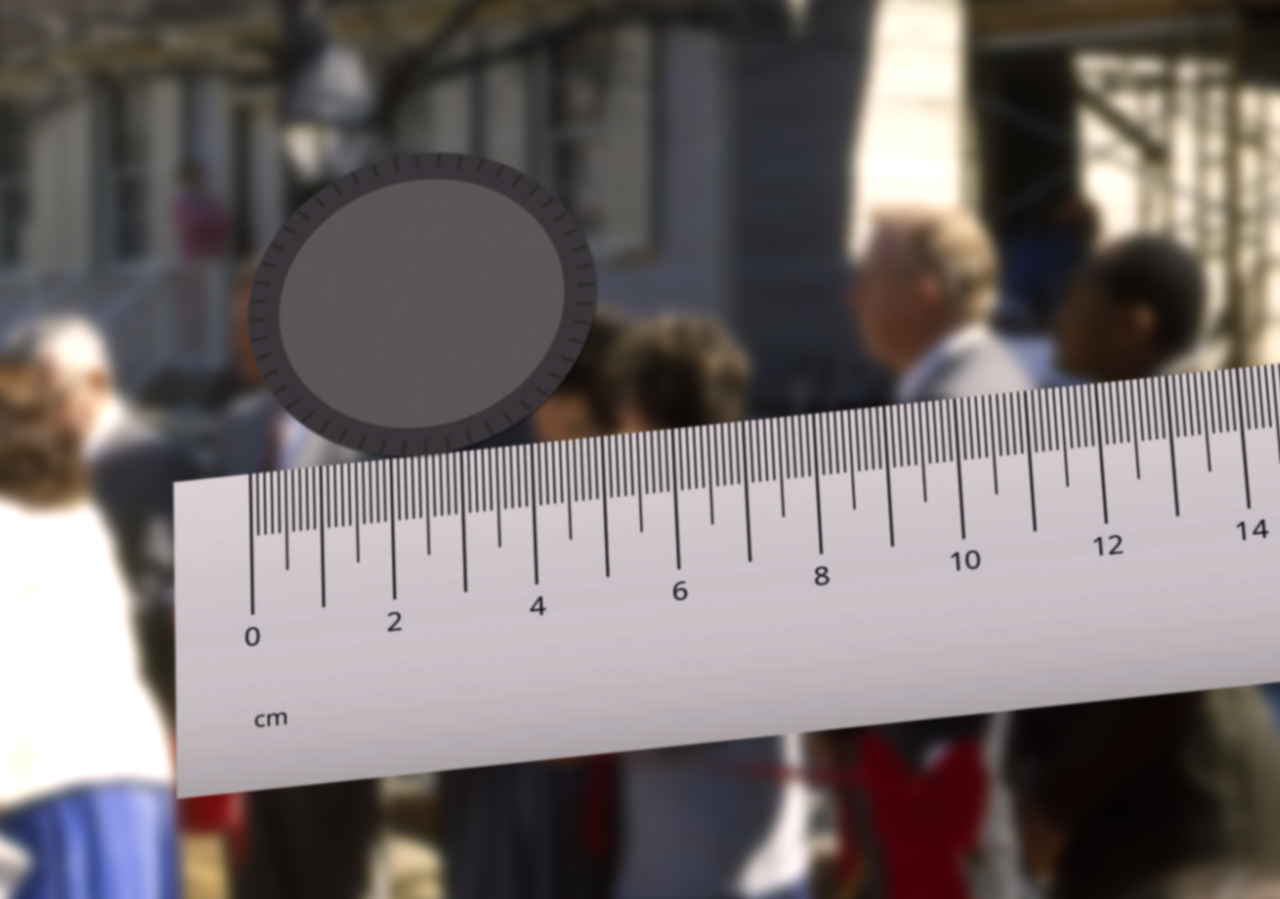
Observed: 5 cm
